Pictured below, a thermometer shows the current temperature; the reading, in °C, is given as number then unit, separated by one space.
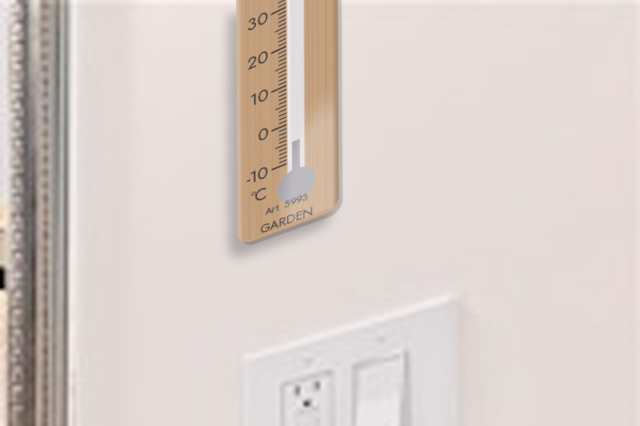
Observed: -5 °C
